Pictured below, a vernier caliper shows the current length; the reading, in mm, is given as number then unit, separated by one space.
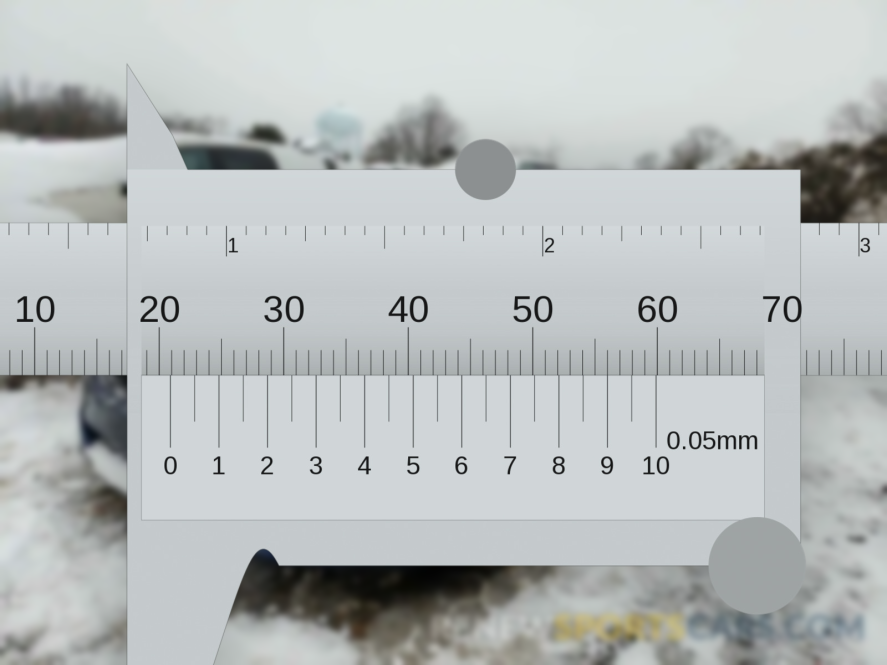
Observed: 20.9 mm
